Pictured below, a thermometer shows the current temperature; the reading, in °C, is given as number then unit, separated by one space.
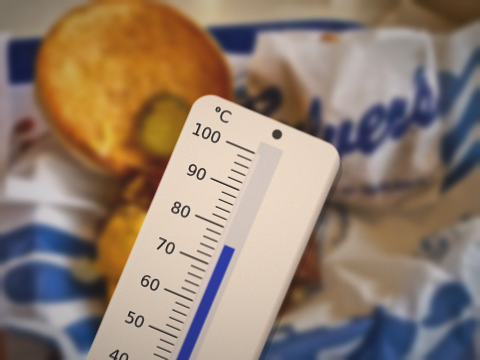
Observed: 76 °C
